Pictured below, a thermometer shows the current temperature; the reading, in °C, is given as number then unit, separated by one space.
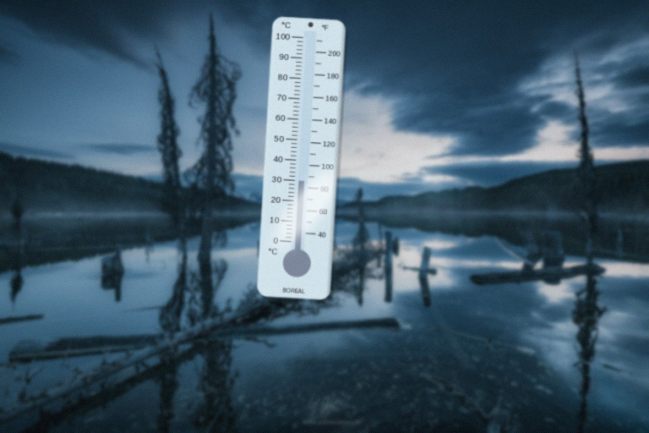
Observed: 30 °C
